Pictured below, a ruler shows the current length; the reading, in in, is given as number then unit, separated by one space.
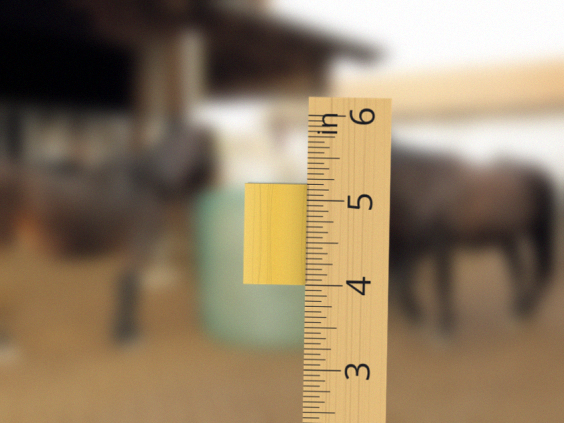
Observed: 1.1875 in
